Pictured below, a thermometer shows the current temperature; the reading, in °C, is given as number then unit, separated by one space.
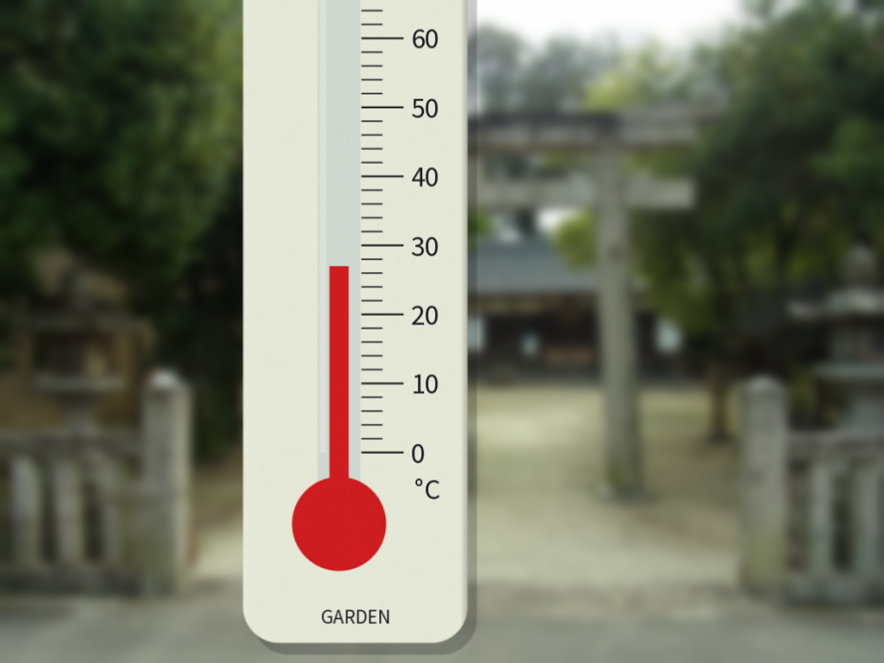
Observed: 27 °C
